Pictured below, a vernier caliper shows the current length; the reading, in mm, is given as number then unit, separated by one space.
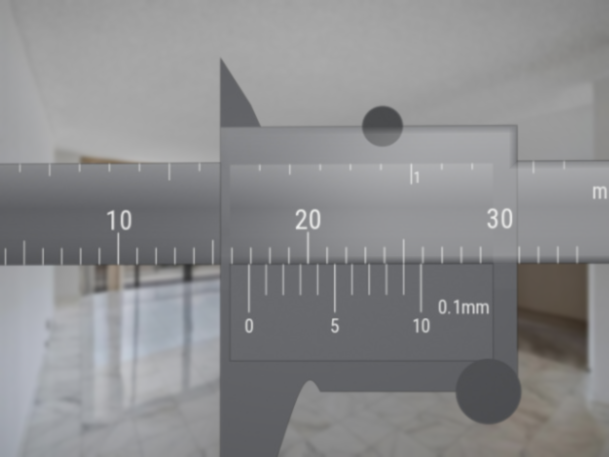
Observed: 16.9 mm
